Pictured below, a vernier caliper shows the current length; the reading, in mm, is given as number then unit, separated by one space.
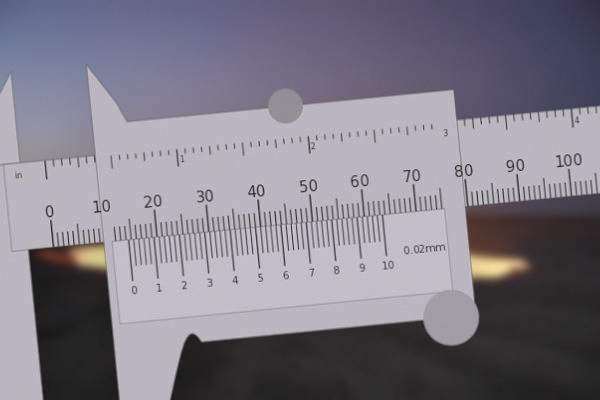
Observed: 14.5 mm
